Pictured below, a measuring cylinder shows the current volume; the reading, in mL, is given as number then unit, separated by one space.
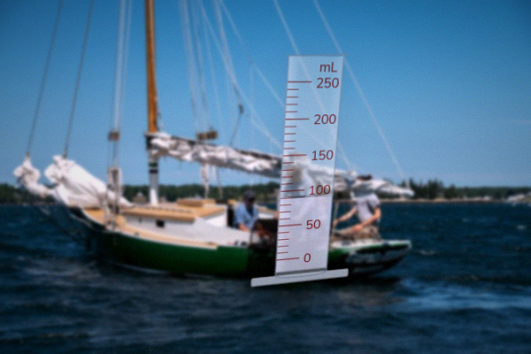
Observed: 90 mL
